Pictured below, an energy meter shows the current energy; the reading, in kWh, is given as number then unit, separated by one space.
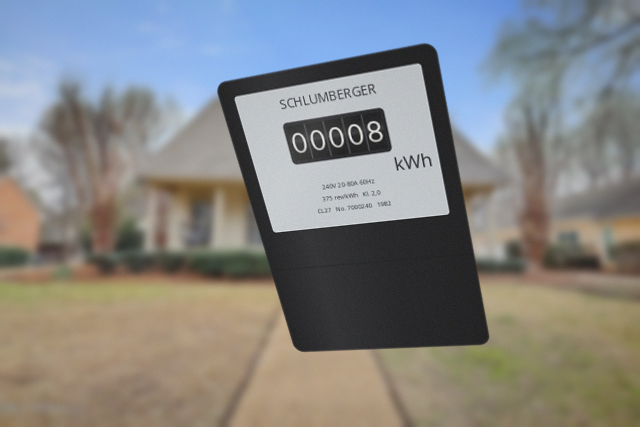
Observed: 8 kWh
